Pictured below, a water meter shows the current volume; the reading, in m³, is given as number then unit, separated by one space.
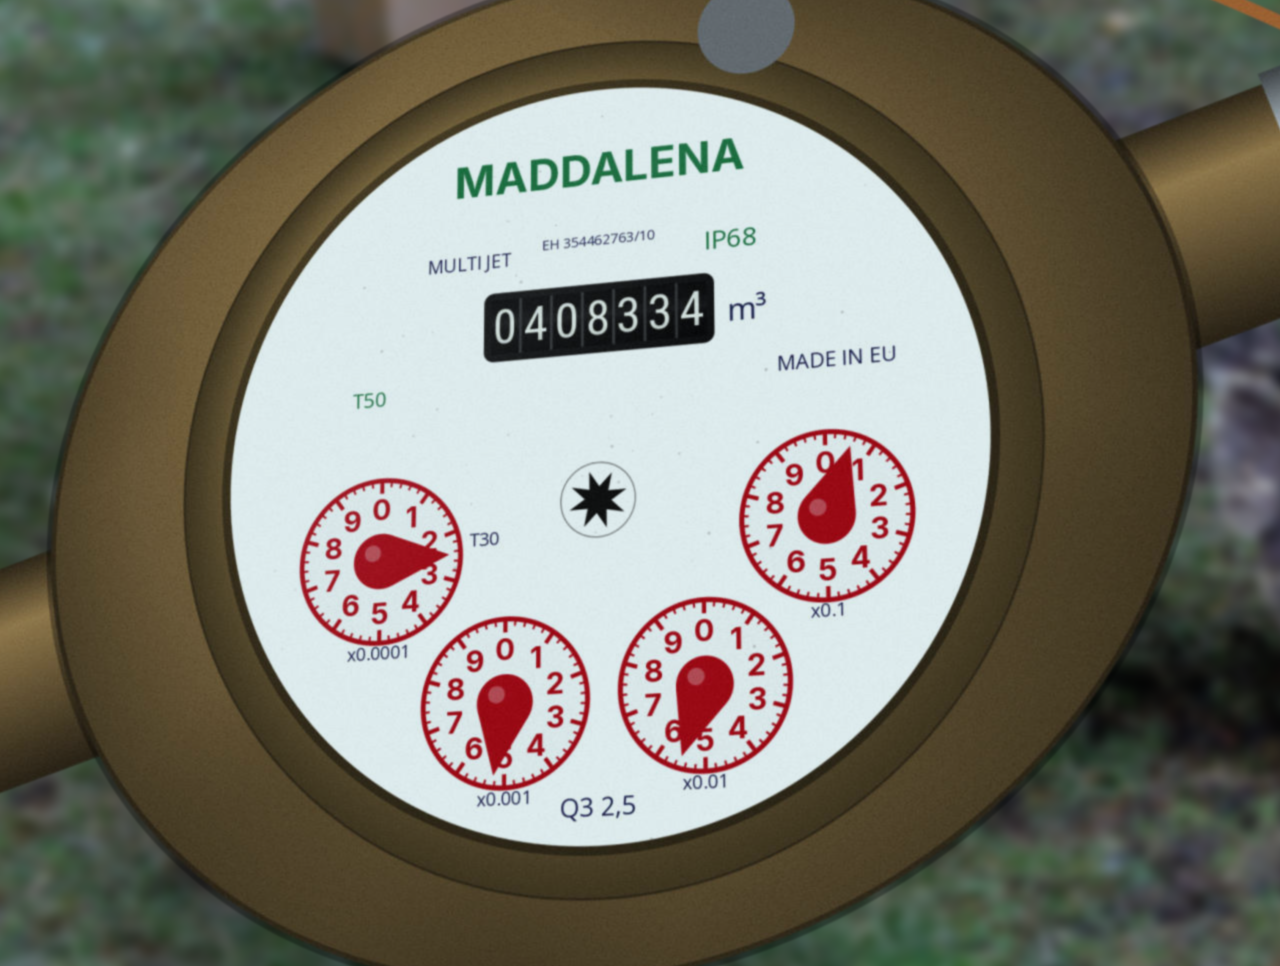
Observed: 408334.0552 m³
